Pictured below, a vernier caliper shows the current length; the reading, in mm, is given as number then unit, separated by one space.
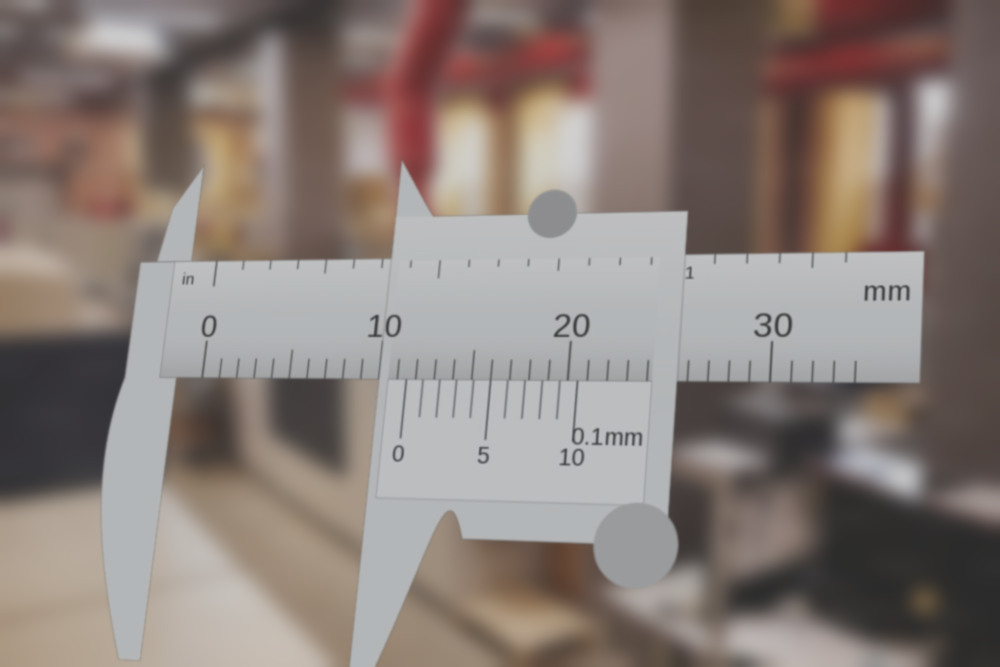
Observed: 11.5 mm
